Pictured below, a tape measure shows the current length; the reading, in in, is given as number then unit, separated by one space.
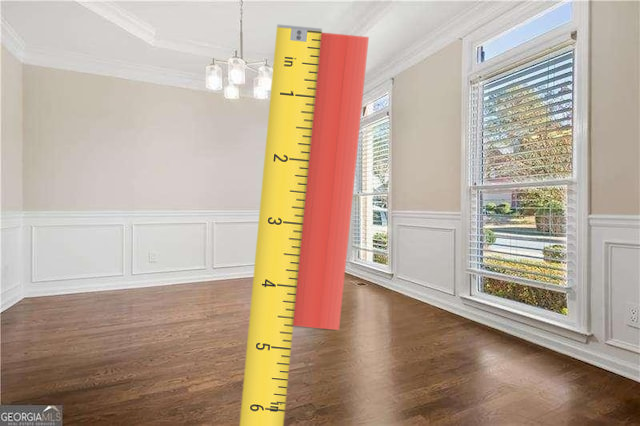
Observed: 4.625 in
